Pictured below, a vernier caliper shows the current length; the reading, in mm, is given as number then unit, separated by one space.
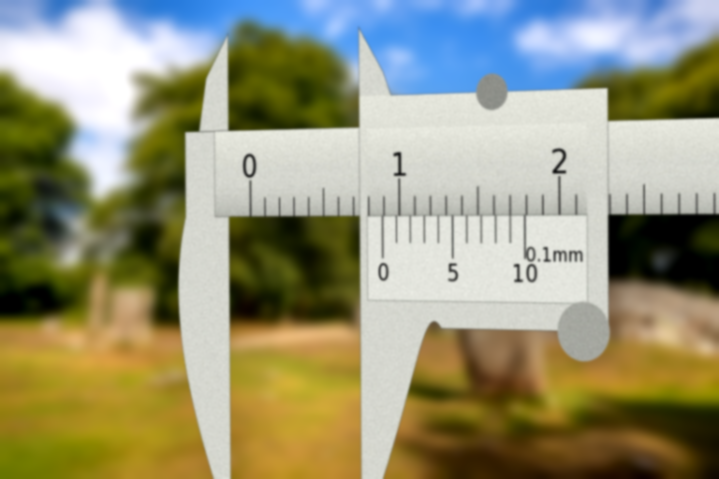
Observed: 8.9 mm
